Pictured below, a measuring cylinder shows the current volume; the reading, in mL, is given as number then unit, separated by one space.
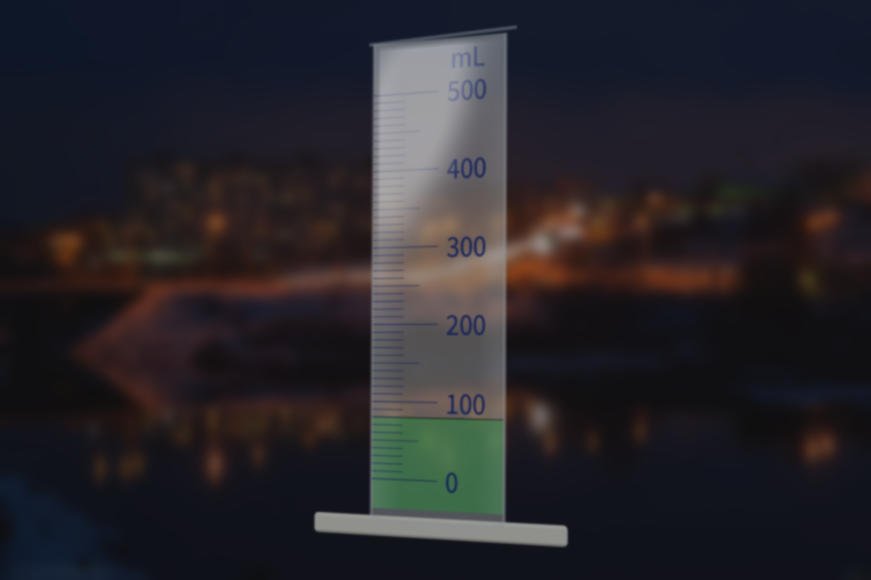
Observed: 80 mL
